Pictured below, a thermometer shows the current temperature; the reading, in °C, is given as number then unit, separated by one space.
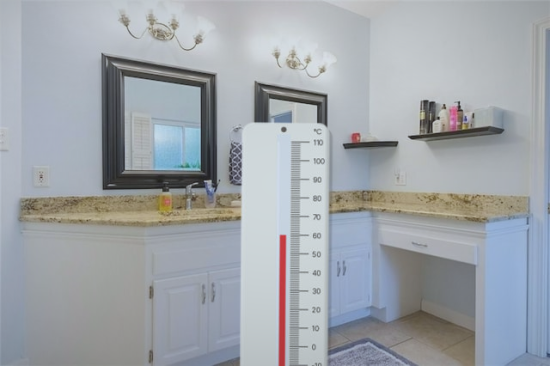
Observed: 60 °C
